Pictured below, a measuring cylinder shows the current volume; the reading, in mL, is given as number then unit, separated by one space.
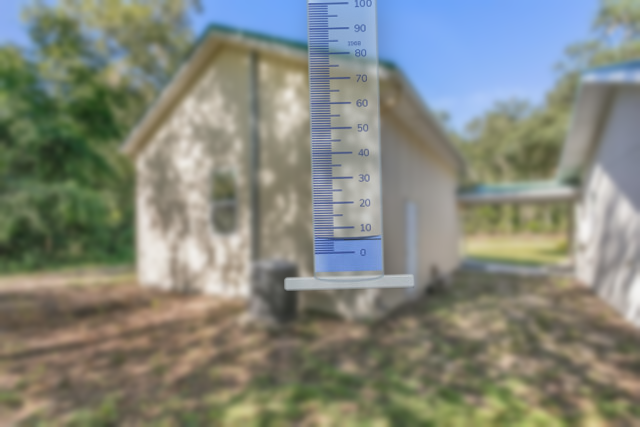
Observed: 5 mL
